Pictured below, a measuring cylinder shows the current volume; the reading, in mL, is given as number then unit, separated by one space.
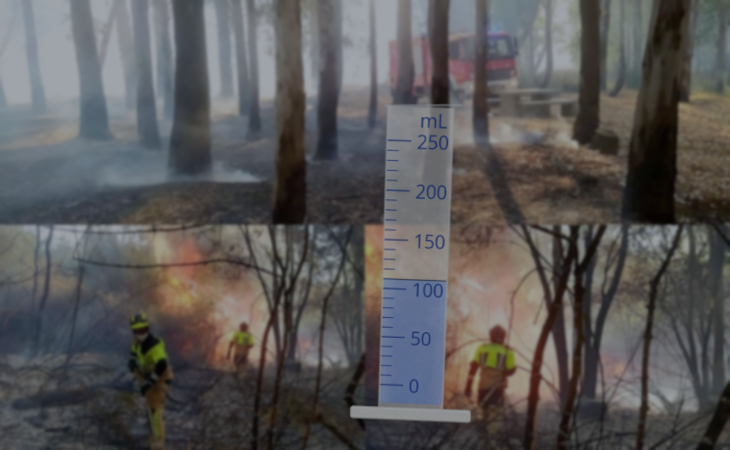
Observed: 110 mL
